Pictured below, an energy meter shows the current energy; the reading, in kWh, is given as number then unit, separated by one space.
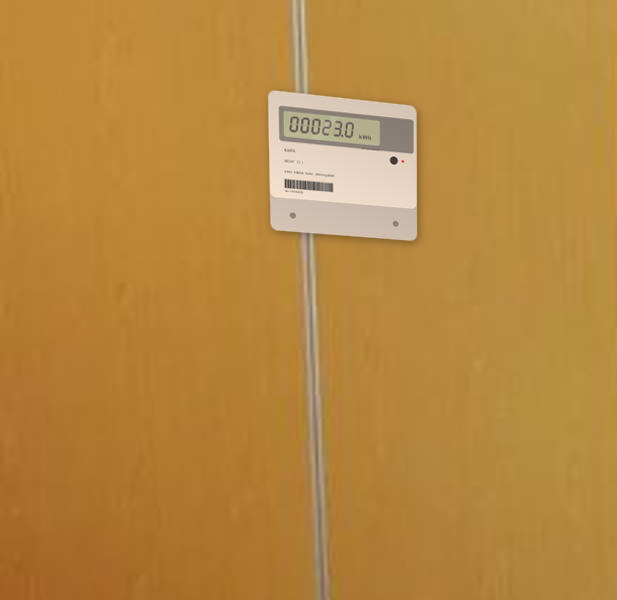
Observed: 23.0 kWh
